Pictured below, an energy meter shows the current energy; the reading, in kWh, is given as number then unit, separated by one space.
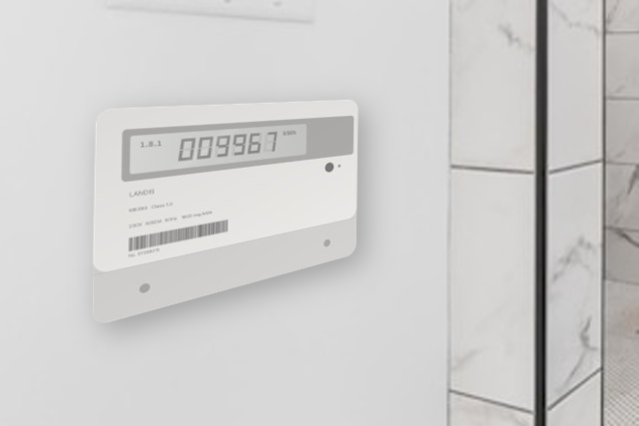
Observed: 9967 kWh
